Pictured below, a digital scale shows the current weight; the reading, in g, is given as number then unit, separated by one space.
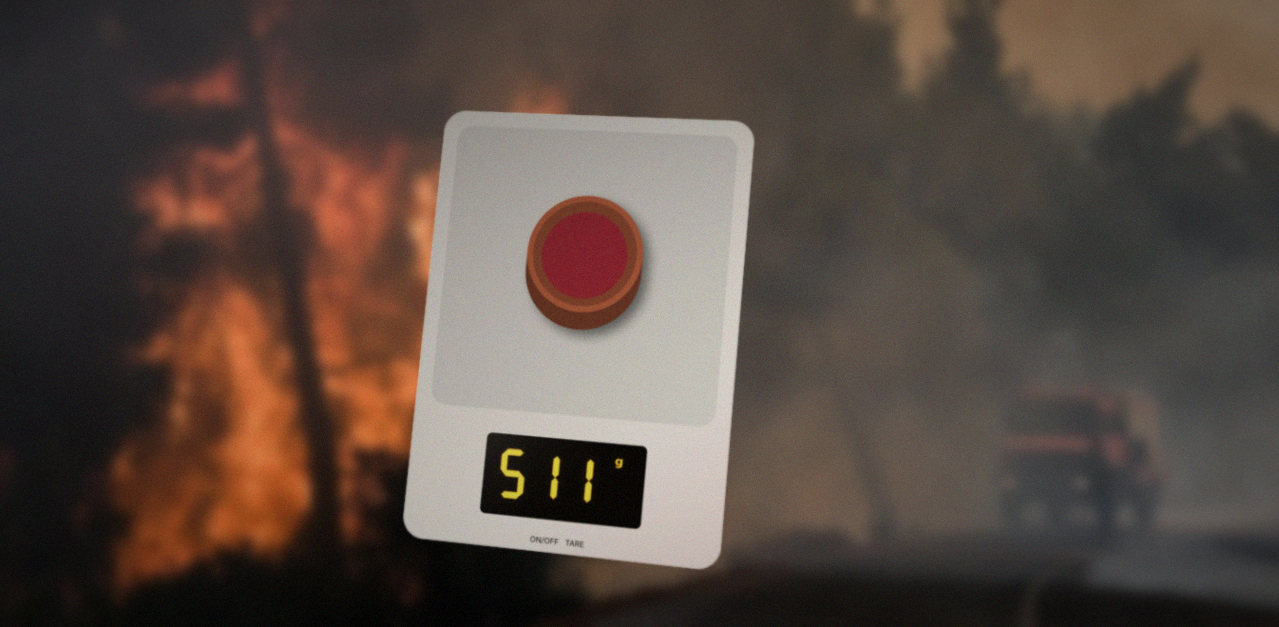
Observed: 511 g
